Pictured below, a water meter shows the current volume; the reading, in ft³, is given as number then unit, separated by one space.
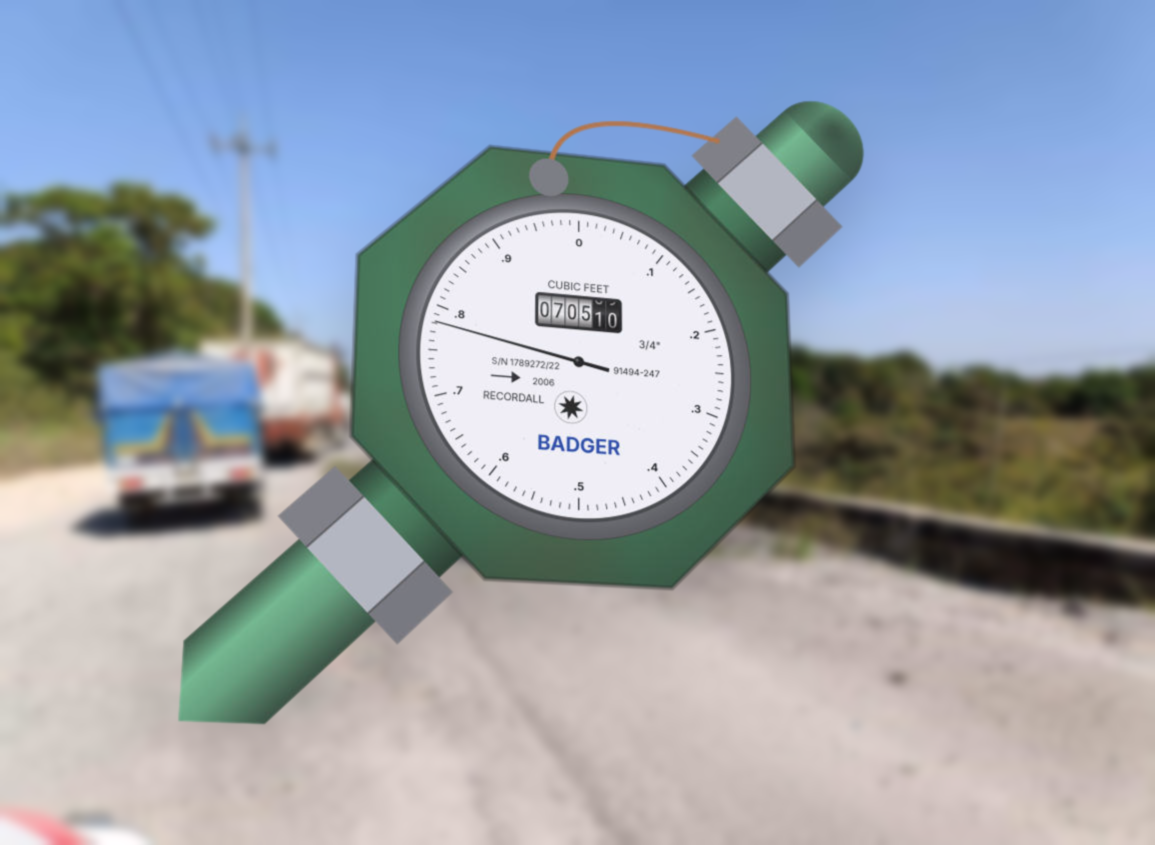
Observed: 70509.78 ft³
